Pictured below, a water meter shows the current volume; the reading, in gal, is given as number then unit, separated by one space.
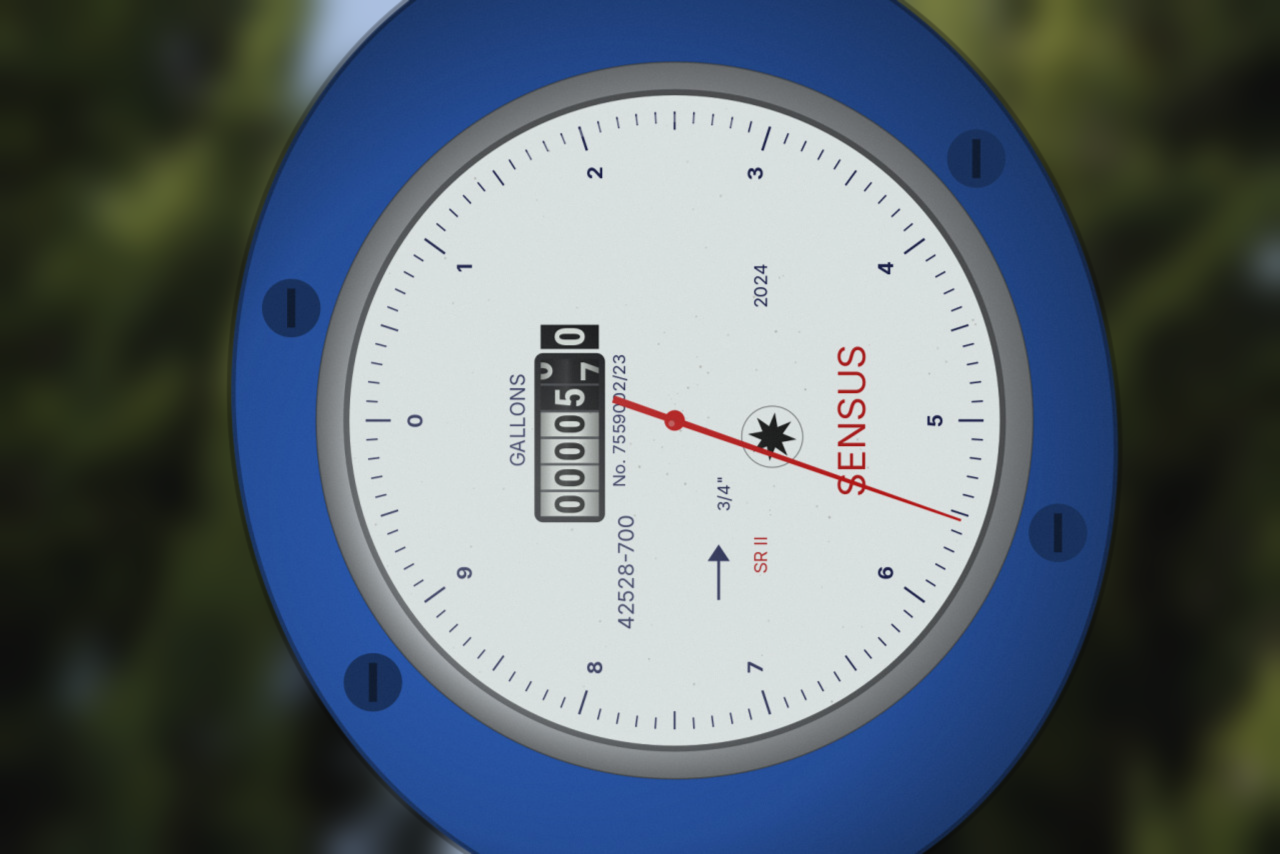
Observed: 565.5 gal
